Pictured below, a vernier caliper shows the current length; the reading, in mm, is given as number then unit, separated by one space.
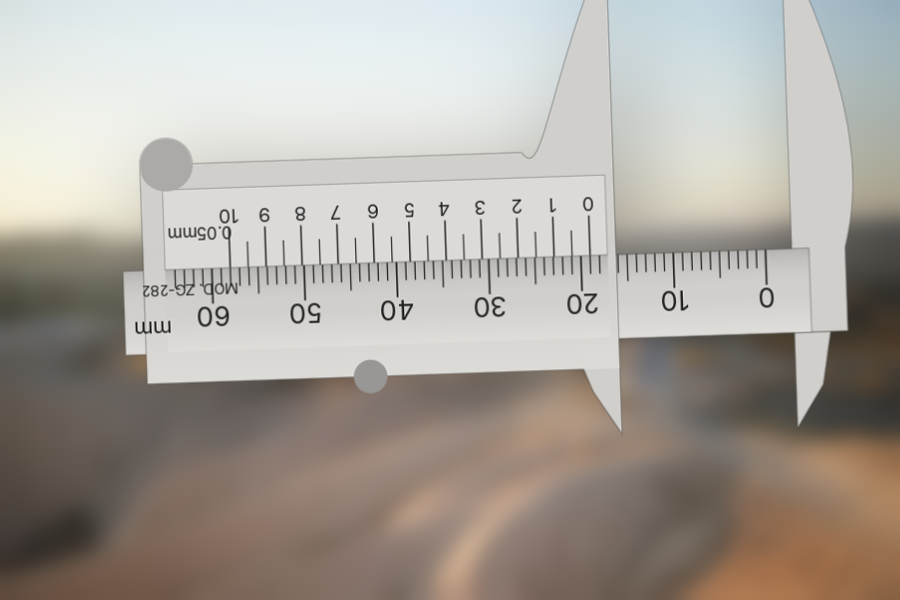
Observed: 19.0 mm
